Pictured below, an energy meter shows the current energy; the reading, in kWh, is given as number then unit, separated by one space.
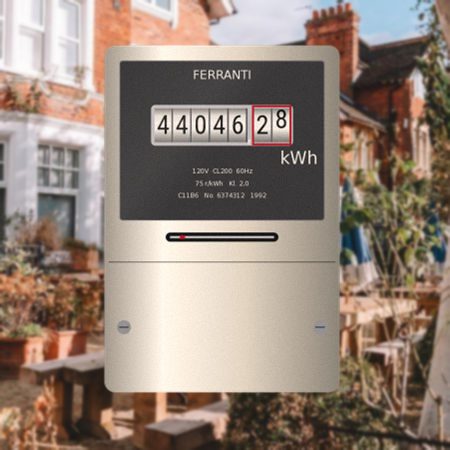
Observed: 44046.28 kWh
